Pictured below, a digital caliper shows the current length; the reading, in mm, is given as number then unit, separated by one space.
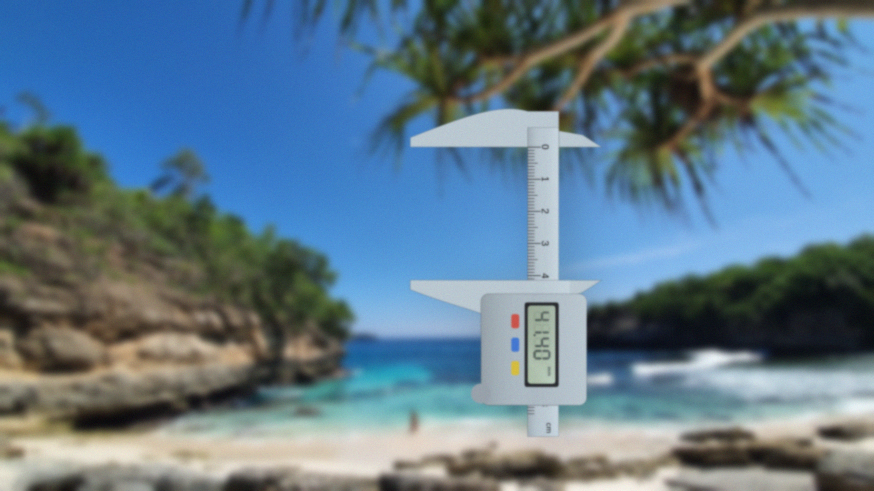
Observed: 41.40 mm
